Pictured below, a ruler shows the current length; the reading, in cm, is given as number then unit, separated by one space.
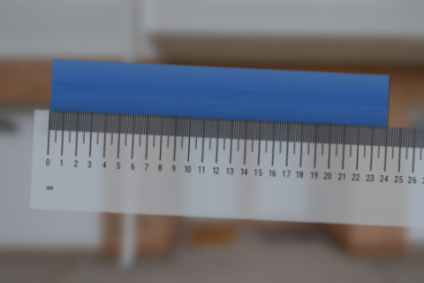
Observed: 24 cm
